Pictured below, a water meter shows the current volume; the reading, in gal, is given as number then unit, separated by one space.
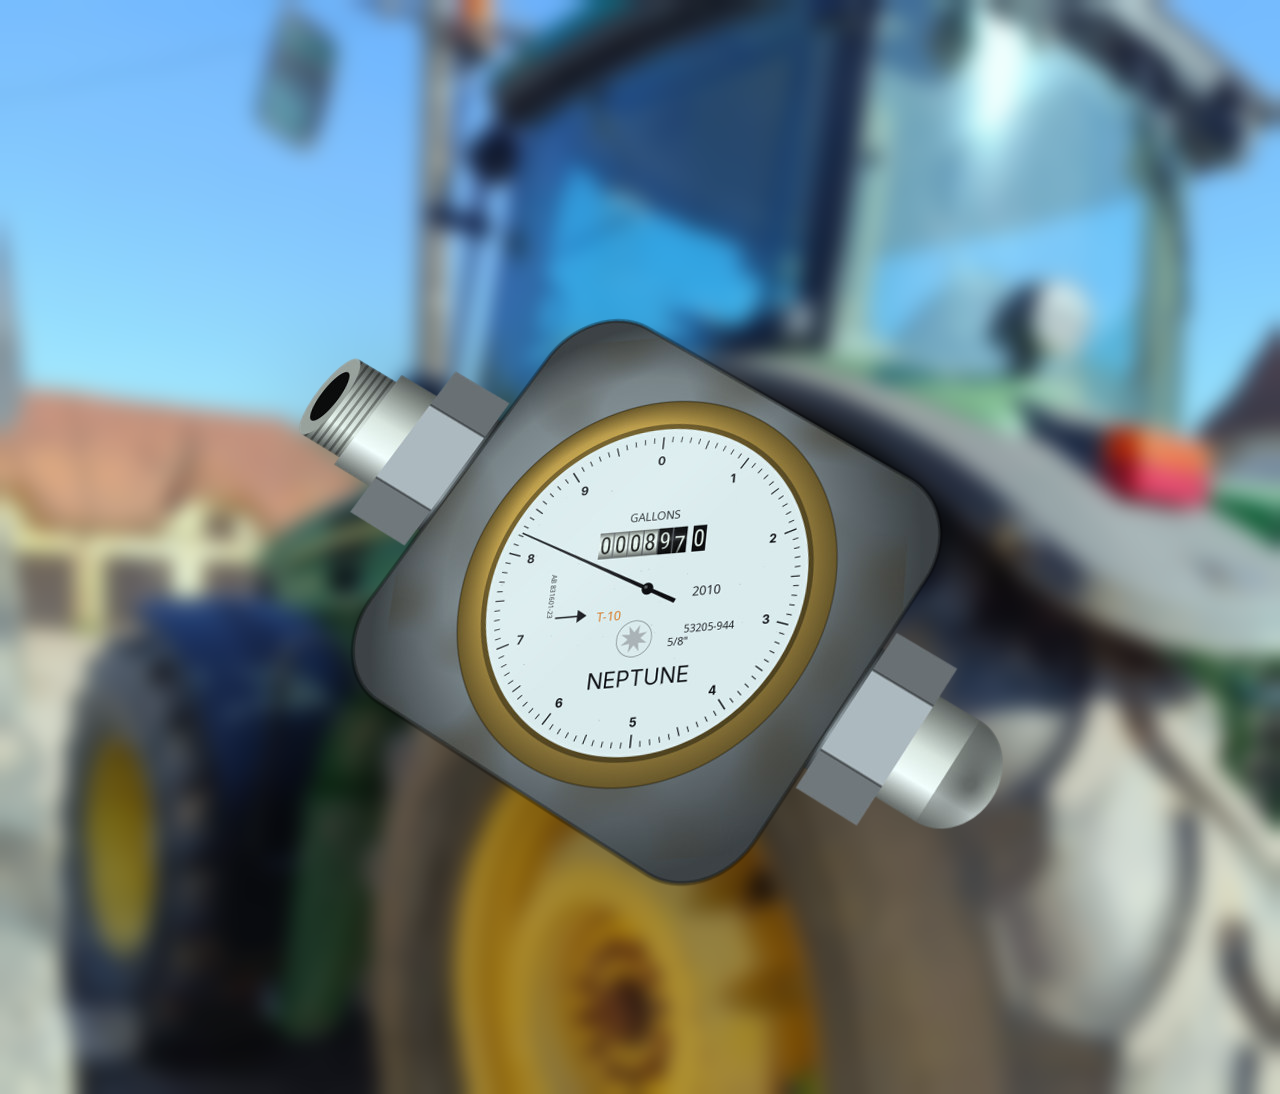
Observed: 8968.2 gal
